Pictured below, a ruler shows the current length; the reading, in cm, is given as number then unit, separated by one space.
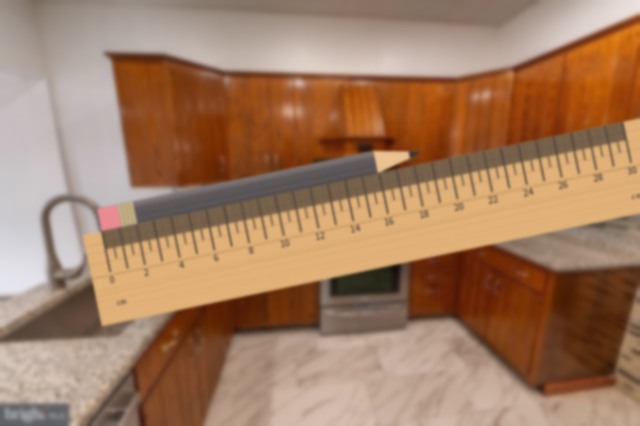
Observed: 18.5 cm
